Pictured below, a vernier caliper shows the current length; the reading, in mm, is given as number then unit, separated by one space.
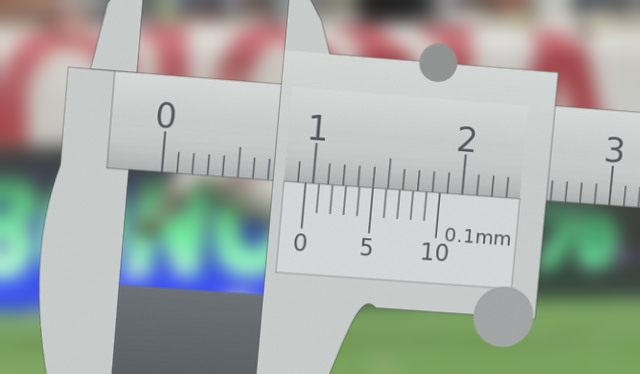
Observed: 9.5 mm
